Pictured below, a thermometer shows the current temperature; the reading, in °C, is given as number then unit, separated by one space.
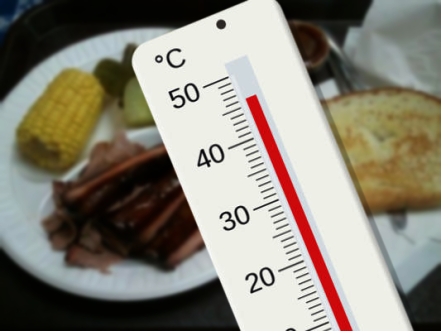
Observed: 46 °C
